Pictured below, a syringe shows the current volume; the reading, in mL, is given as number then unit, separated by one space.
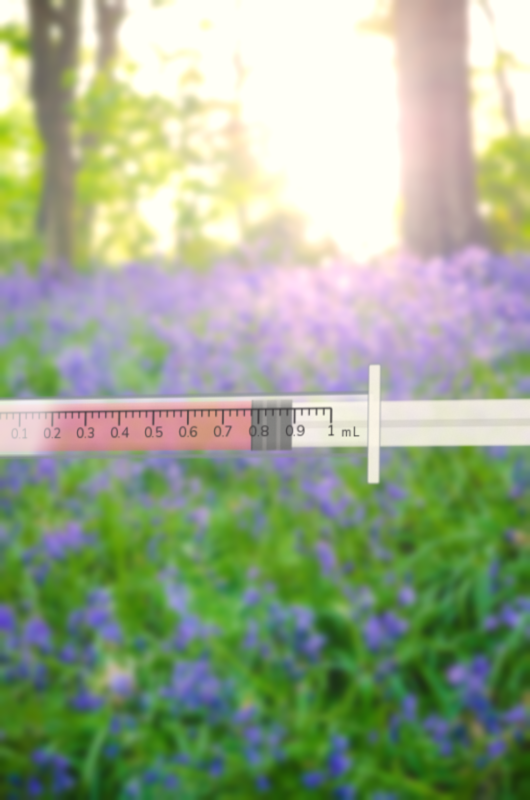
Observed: 0.78 mL
